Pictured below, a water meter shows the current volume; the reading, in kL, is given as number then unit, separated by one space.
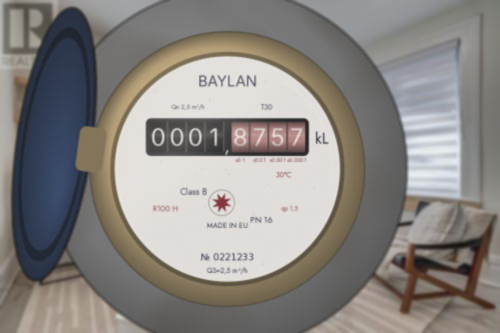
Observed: 1.8757 kL
